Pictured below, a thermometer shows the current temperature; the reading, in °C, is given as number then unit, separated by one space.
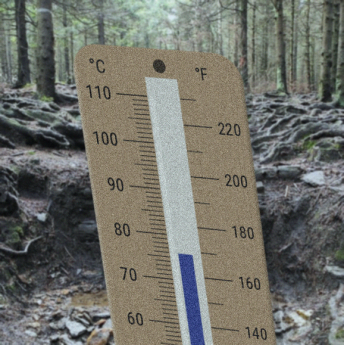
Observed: 76 °C
